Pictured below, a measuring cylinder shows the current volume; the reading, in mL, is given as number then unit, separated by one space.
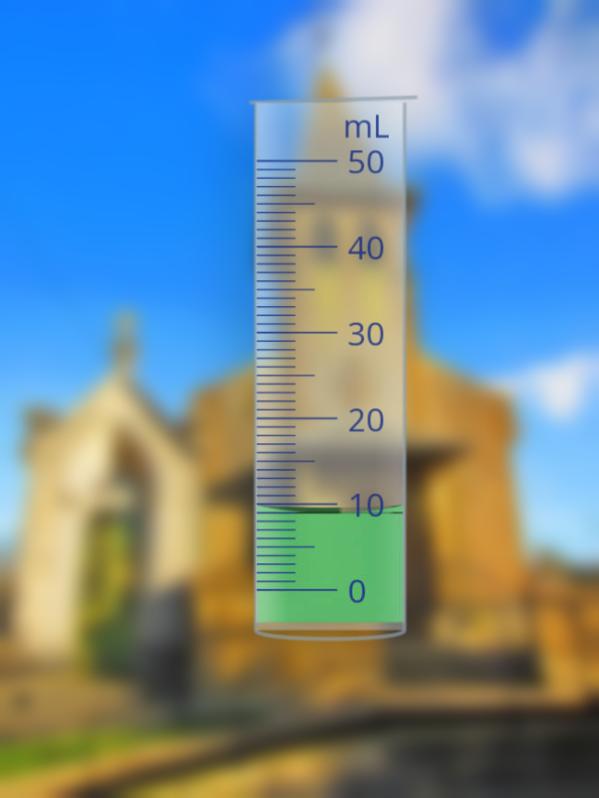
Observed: 9 mL
